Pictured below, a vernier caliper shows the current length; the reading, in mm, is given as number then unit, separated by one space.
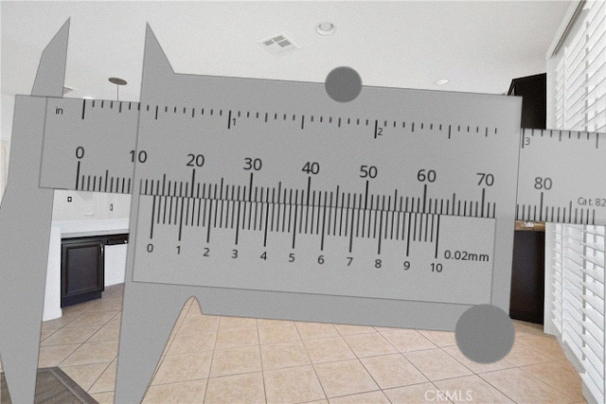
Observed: 13.6 mm
